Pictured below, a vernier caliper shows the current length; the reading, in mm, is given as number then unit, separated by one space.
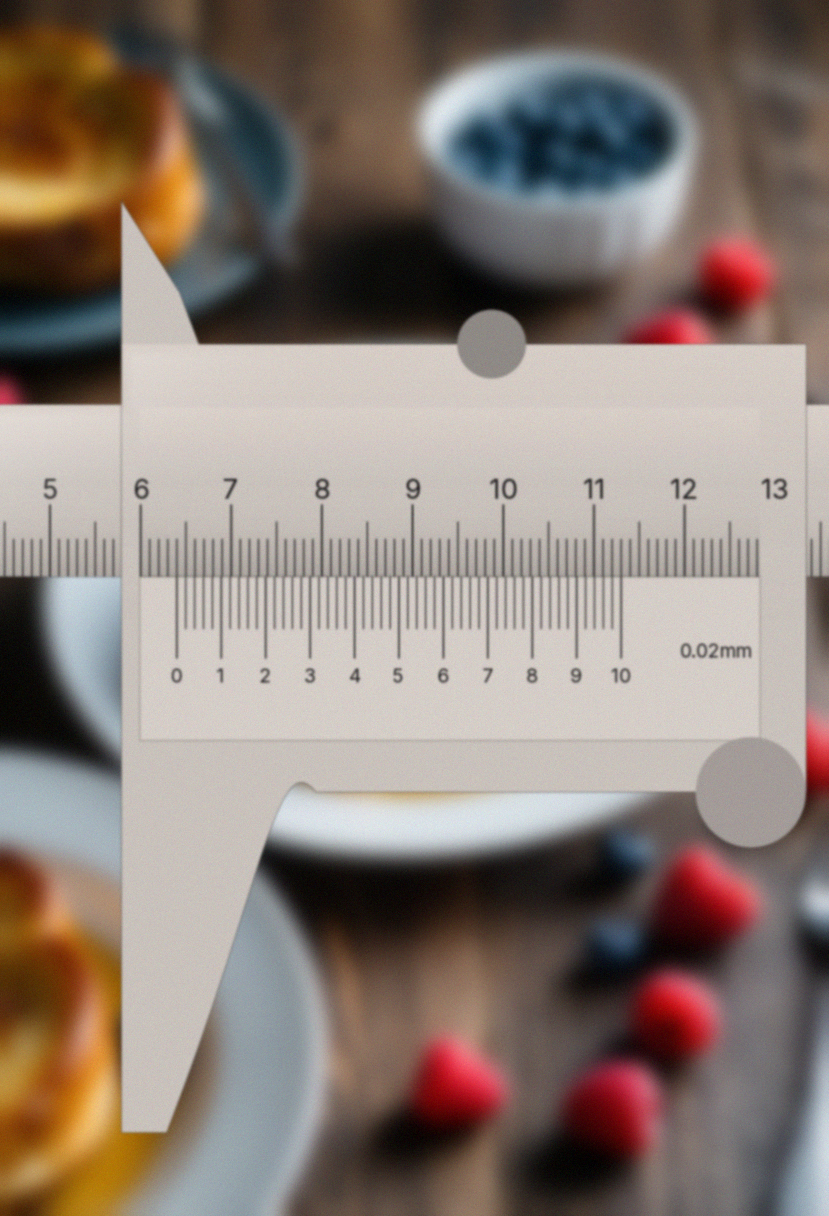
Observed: 64.0 mm
